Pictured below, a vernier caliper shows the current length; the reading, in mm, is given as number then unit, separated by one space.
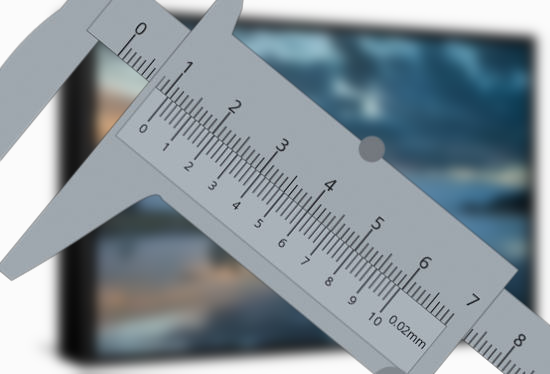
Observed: 10.6 mm
